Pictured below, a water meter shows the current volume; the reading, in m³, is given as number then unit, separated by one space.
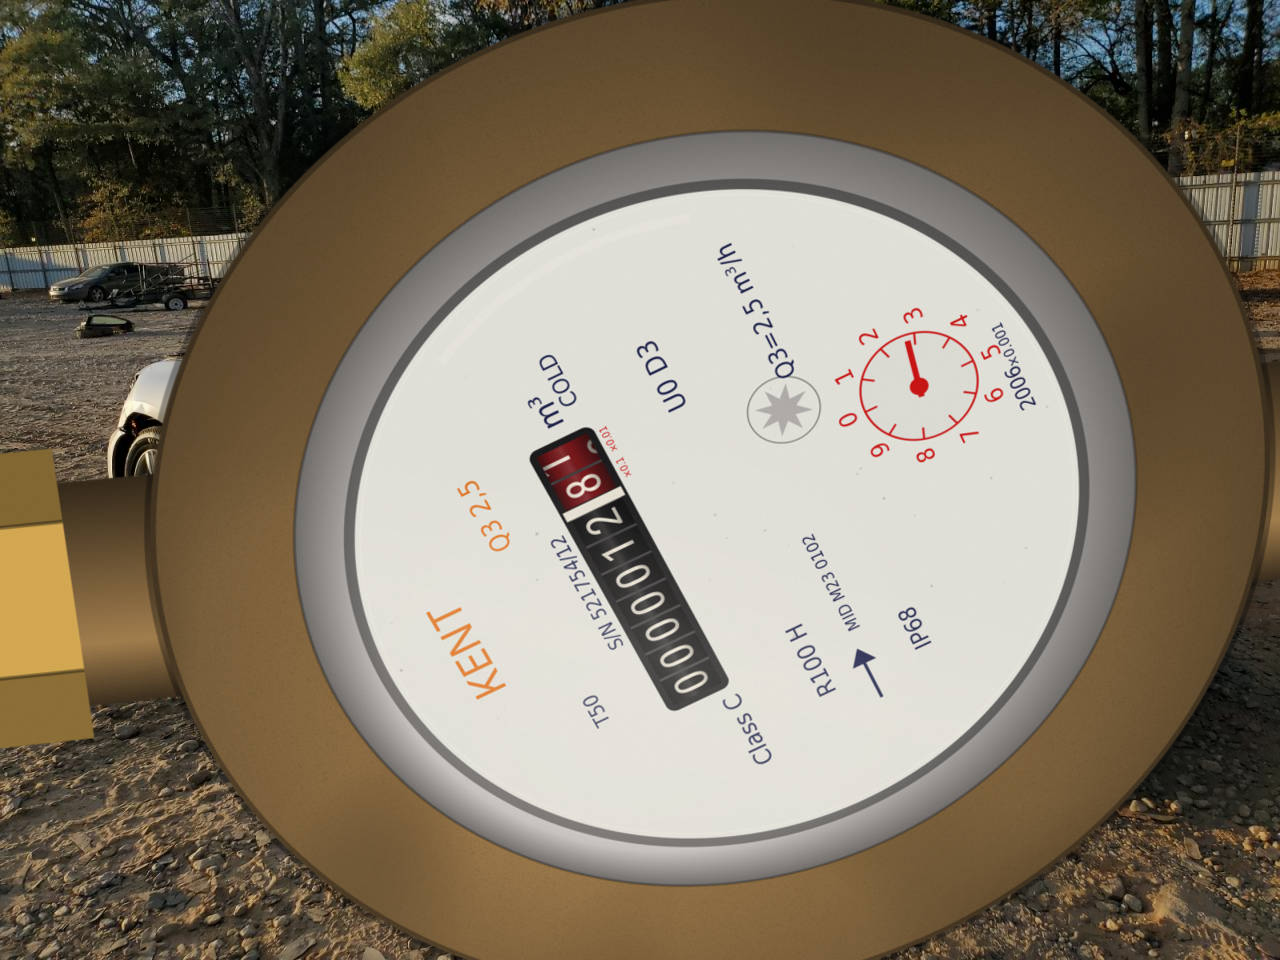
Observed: 12.812 m³
